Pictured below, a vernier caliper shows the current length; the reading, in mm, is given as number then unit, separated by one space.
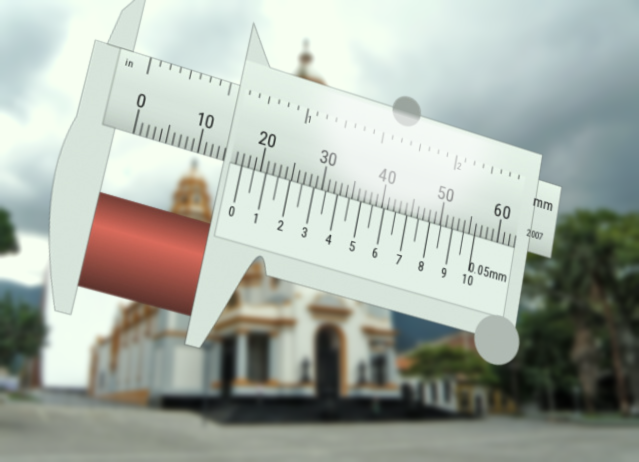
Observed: 17.0 mm
